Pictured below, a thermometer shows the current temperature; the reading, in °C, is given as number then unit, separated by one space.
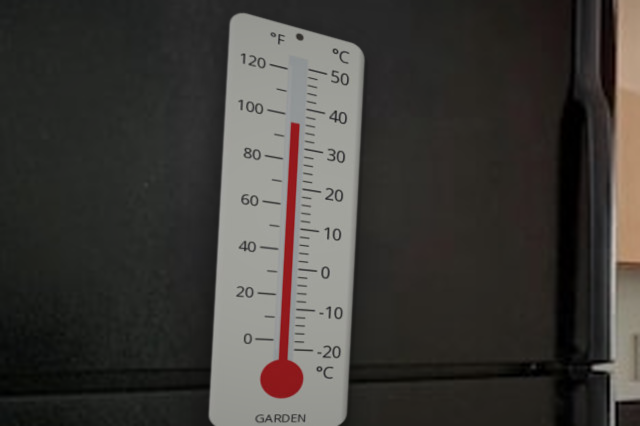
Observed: 36 °C
